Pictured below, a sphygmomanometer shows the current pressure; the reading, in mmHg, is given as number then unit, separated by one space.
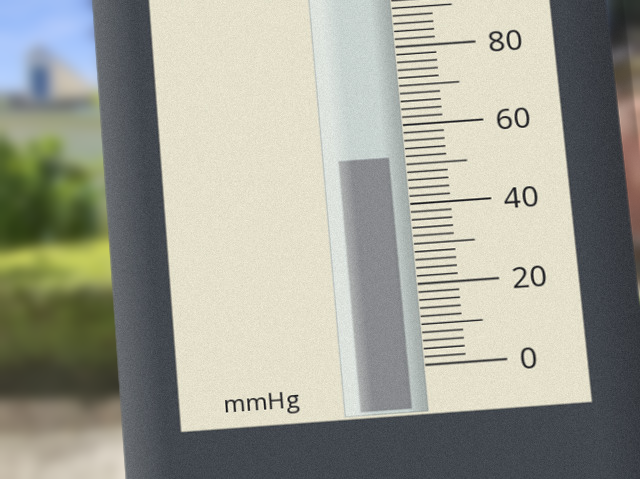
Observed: 52 mmHg
